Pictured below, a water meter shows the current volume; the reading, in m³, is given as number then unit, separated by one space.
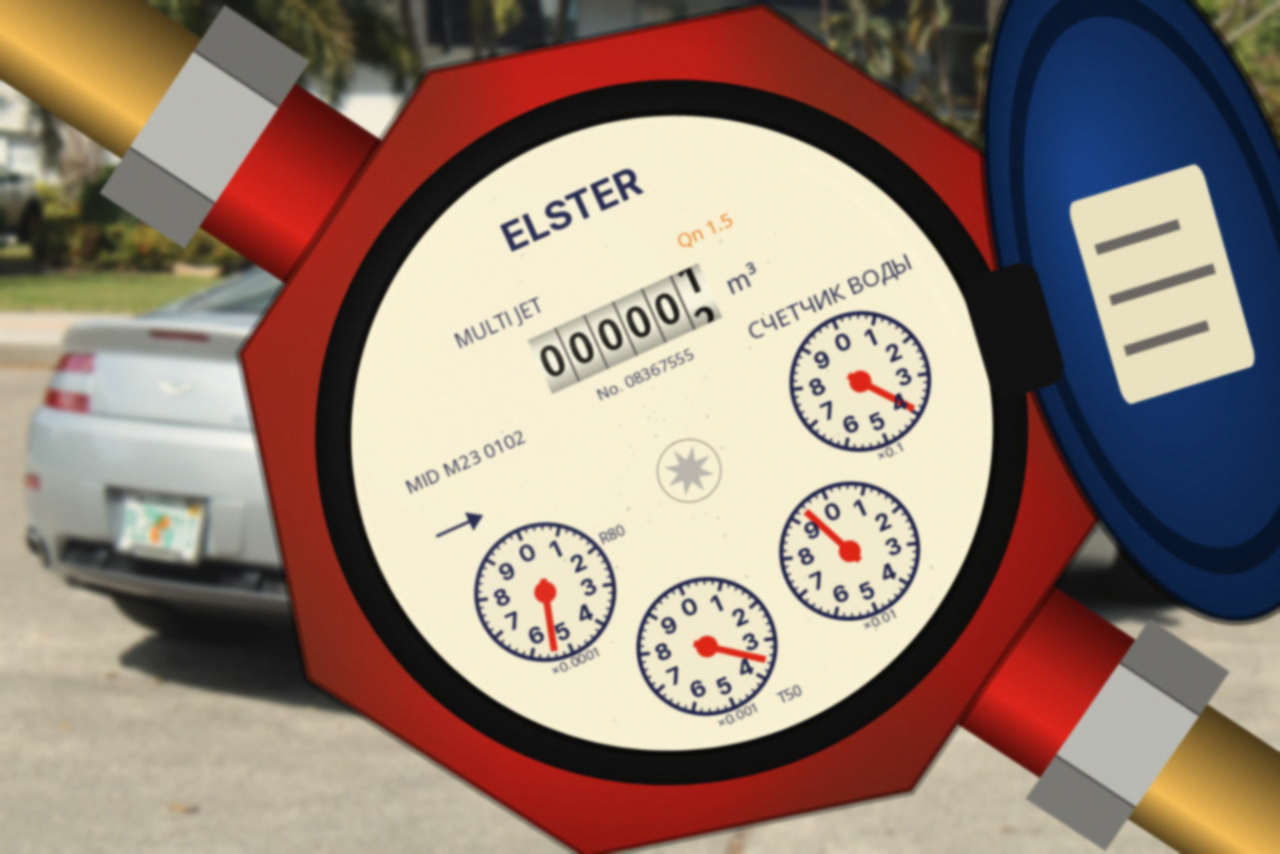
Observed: 1.3935 m³
